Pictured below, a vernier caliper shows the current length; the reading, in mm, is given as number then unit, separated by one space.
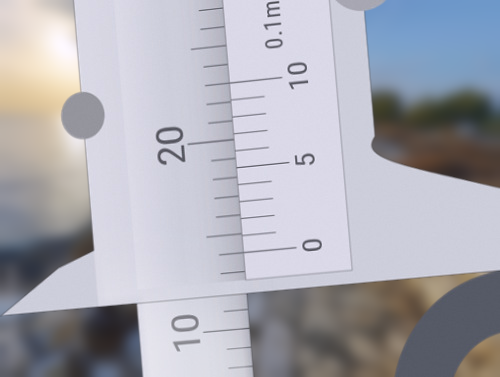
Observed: 14.0 mm
